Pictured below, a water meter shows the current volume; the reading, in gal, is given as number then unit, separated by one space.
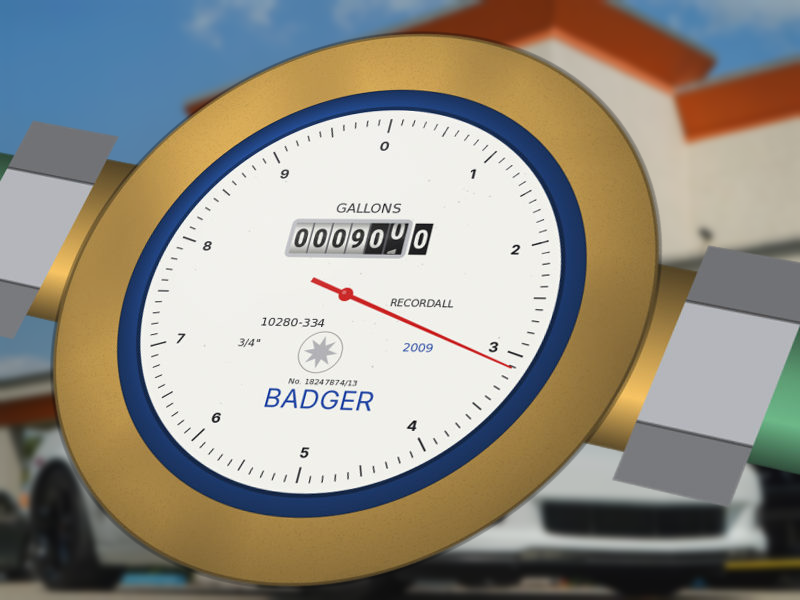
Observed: 9003.1 gal
